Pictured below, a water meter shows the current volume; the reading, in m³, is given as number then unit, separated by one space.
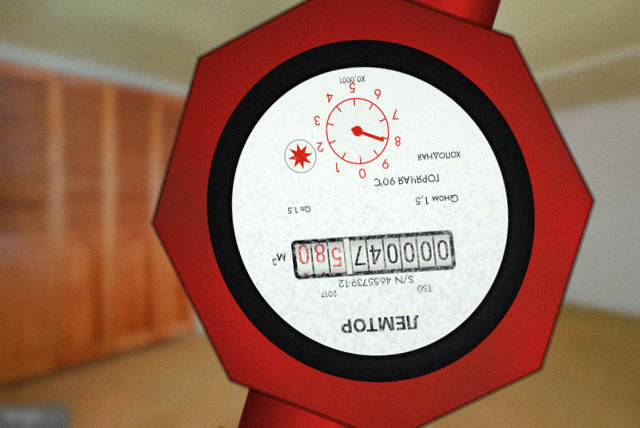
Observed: 47.5798 m³
